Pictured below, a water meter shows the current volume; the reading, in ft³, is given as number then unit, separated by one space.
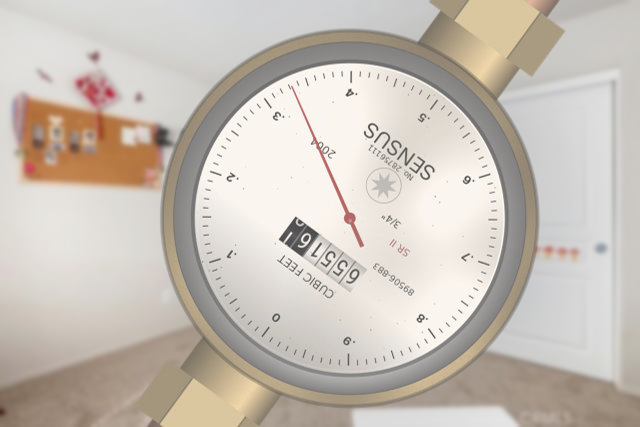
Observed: 655161.33 ft³
